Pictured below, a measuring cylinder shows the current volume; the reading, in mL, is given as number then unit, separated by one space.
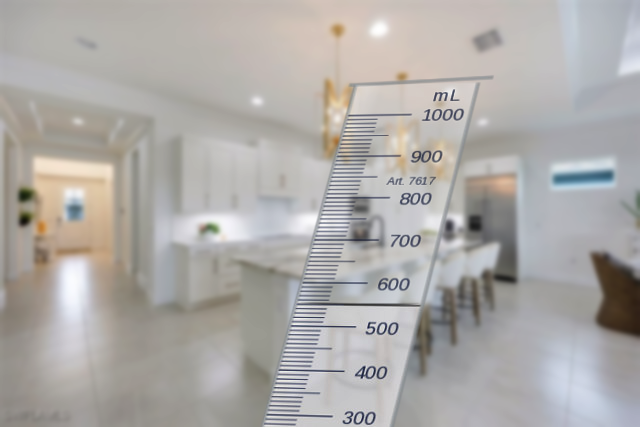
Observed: 550 mL
